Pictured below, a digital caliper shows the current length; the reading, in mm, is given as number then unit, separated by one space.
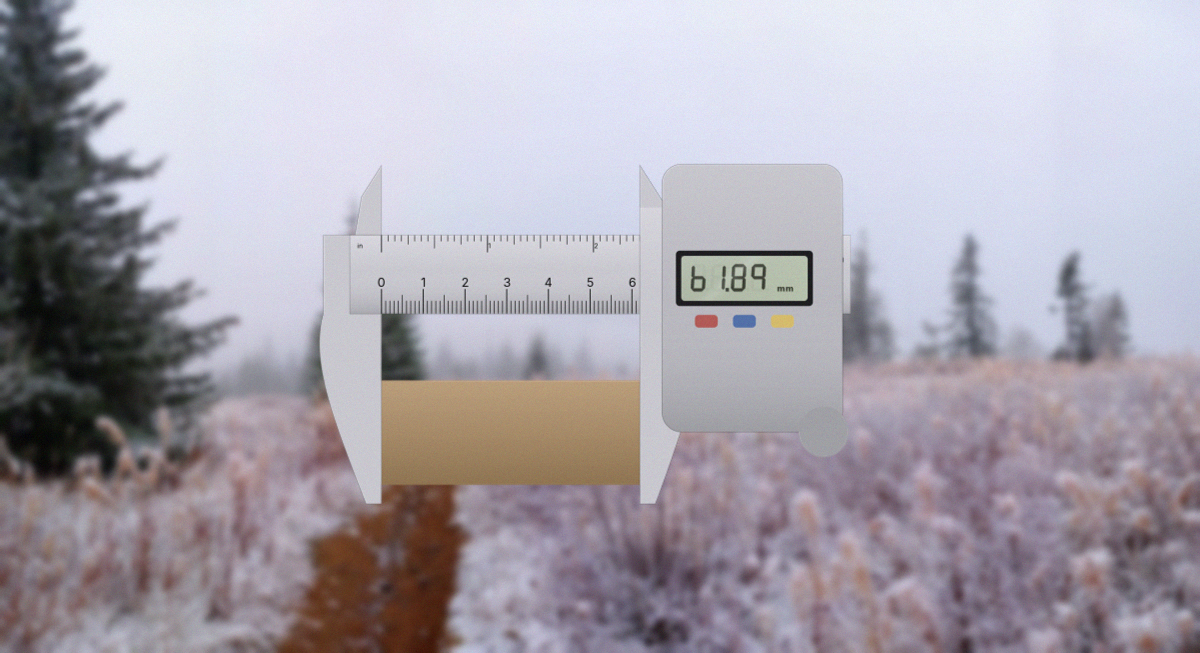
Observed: 61.89 mm
